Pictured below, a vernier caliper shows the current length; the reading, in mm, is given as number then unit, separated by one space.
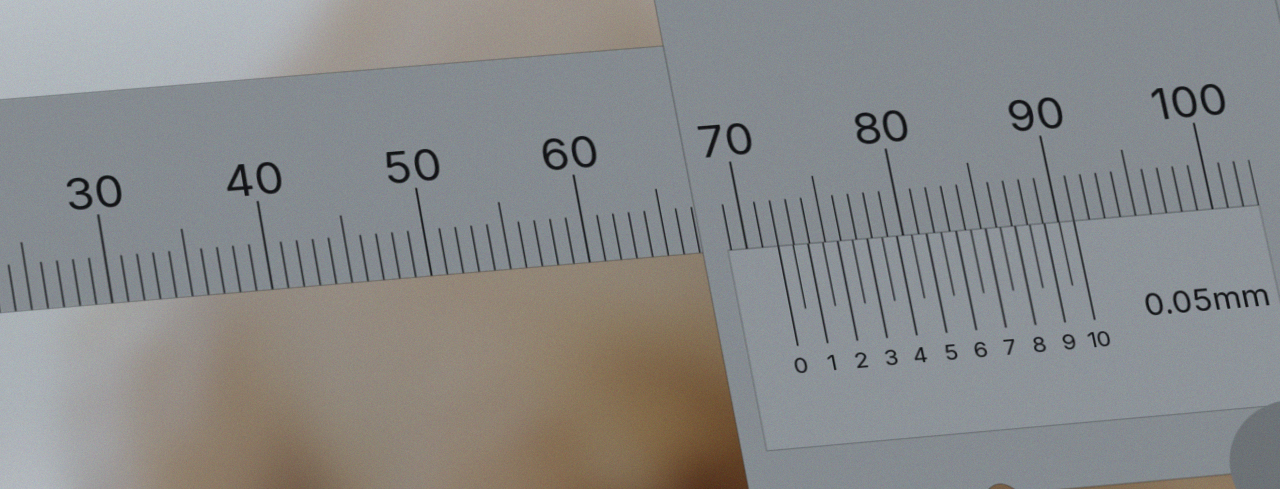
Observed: 72.0 mm
